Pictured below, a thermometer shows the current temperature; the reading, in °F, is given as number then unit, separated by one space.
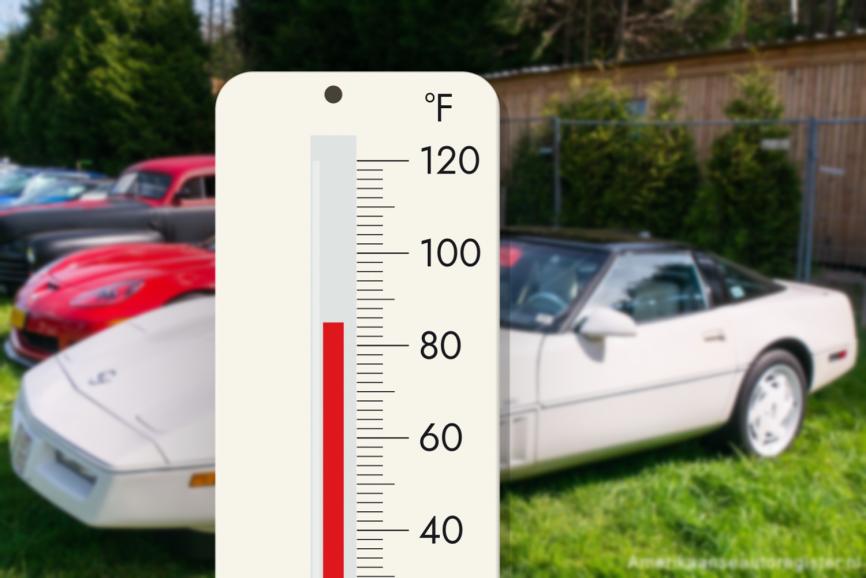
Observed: 85 °F
